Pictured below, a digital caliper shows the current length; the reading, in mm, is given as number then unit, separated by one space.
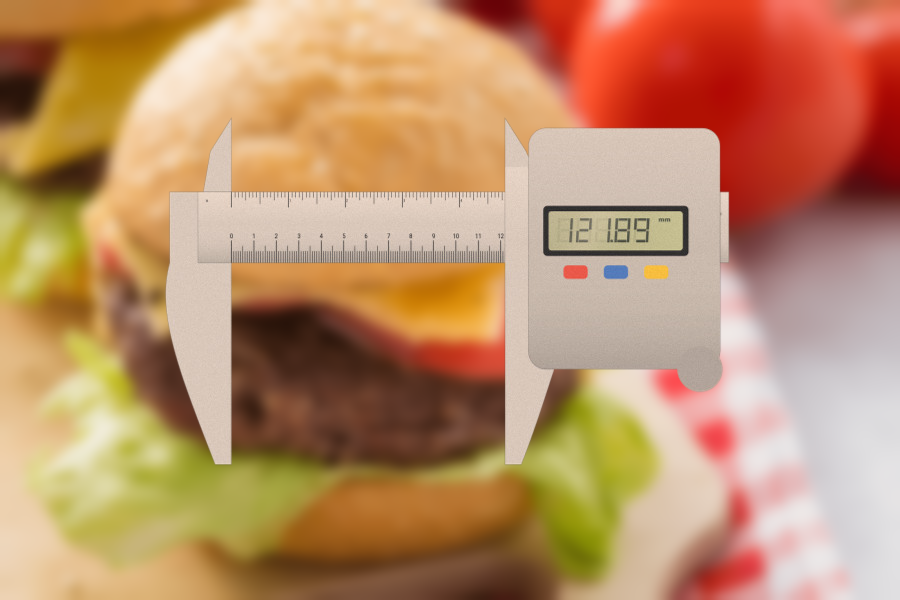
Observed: 121.89 mm
